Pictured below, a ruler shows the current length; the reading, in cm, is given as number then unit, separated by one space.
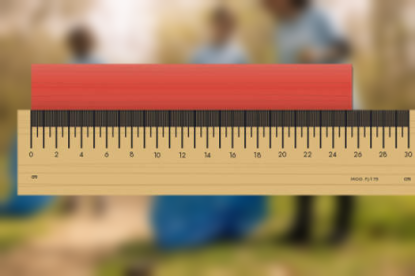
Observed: 25.5 cm
